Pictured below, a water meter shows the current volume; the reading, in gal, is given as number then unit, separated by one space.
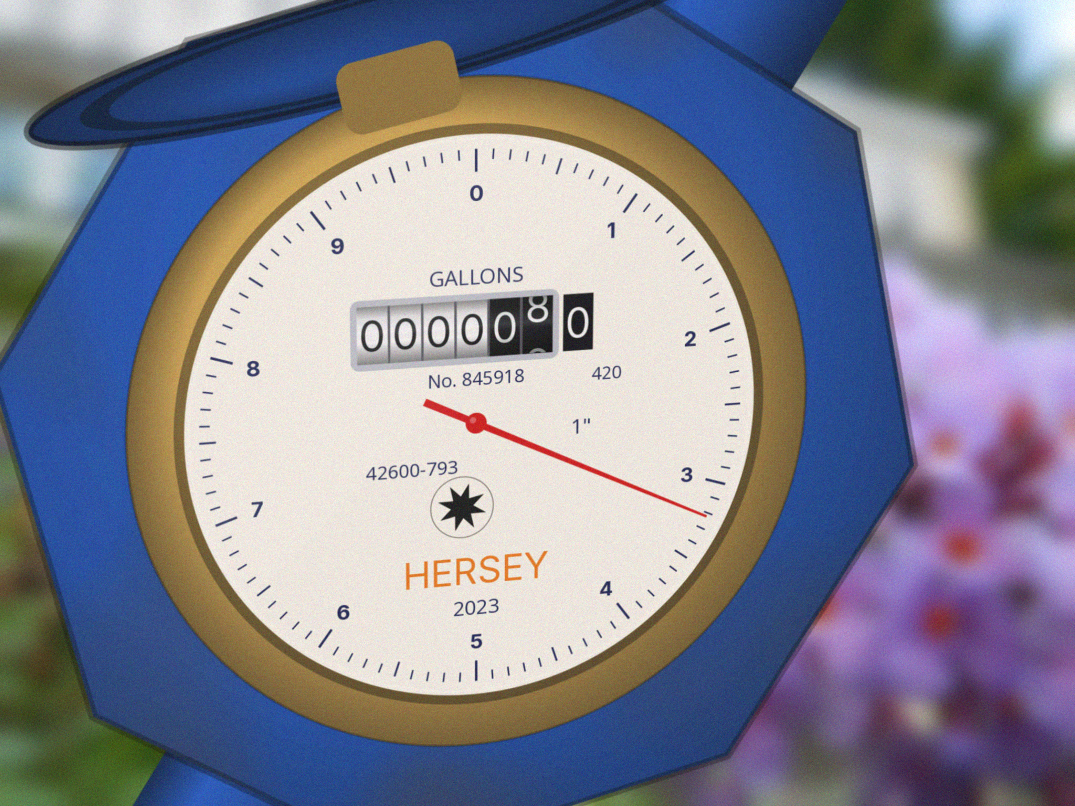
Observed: 83.2 gal
